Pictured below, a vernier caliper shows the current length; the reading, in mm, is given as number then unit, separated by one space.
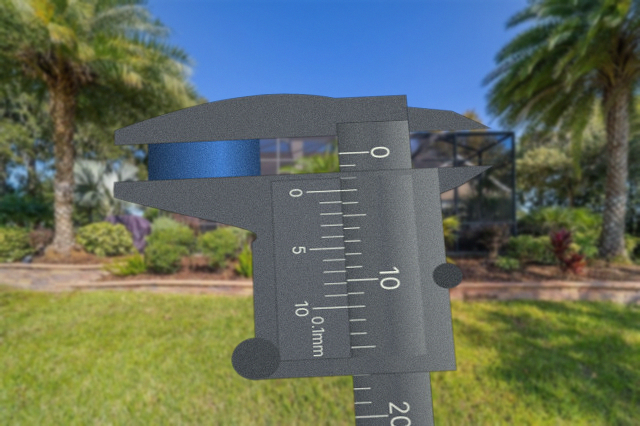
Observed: 3.0 mm
